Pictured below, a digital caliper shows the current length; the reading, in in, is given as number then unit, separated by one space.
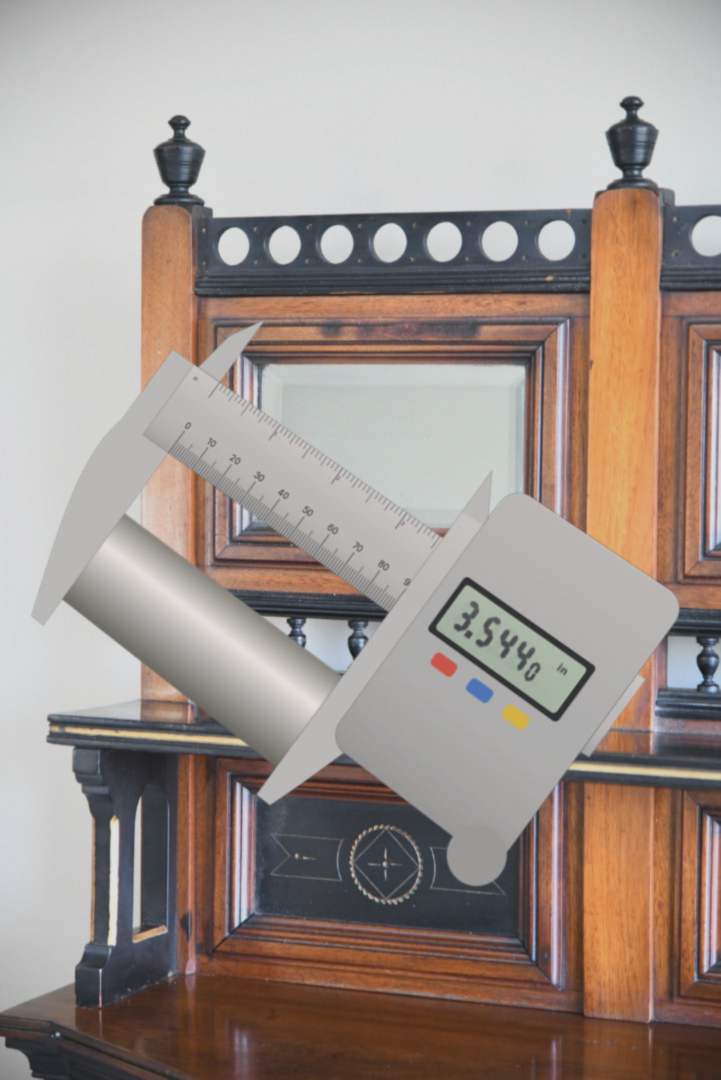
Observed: 3.5440 in
